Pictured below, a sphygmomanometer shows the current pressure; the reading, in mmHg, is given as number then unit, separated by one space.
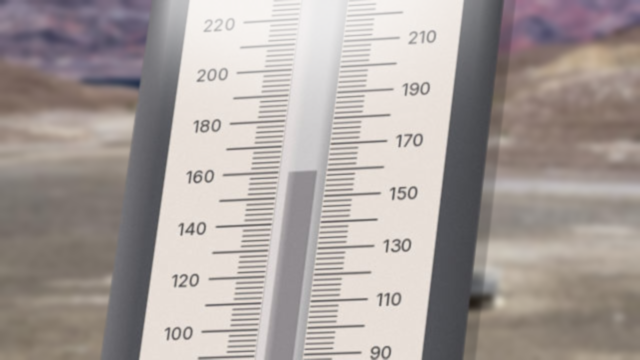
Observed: 160 mmHg
